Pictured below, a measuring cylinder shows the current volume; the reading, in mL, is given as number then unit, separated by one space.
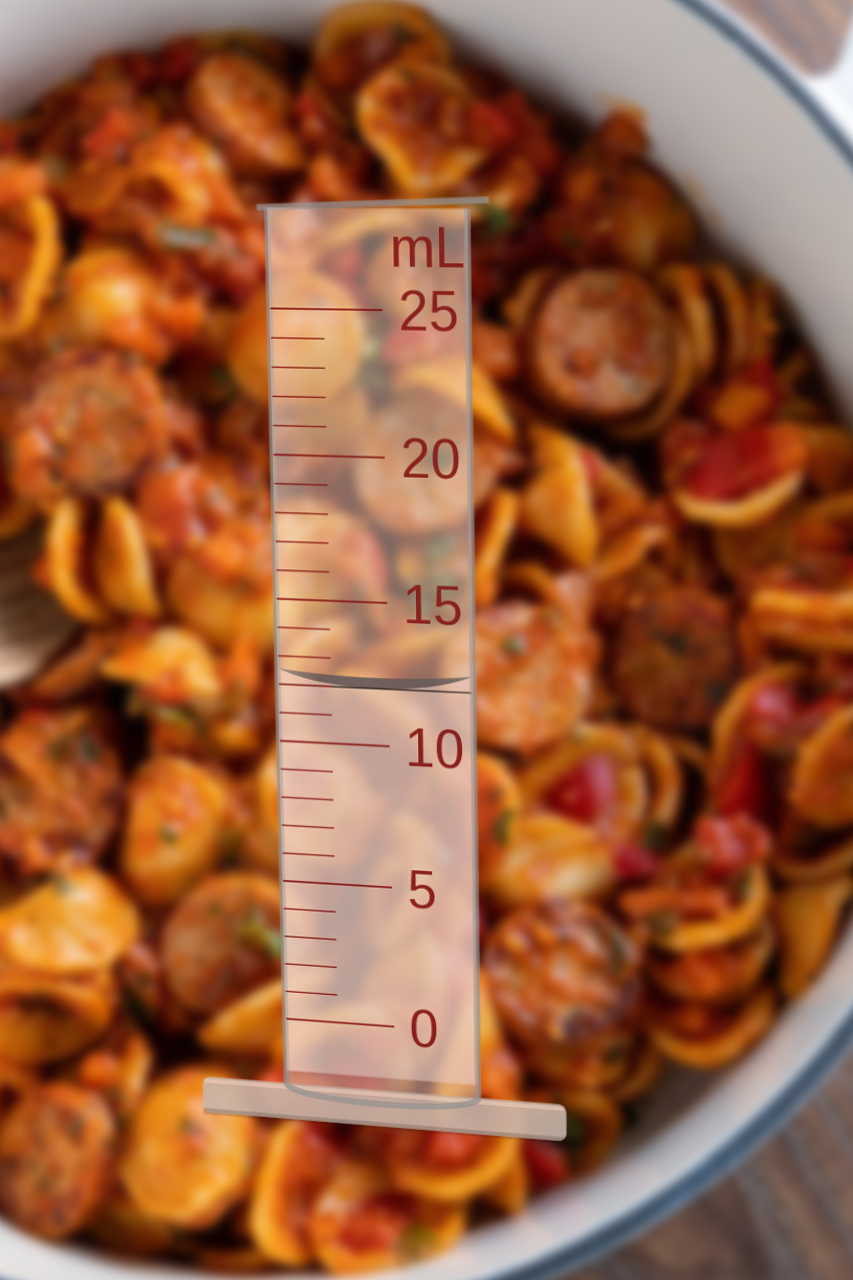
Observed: 12 mL
